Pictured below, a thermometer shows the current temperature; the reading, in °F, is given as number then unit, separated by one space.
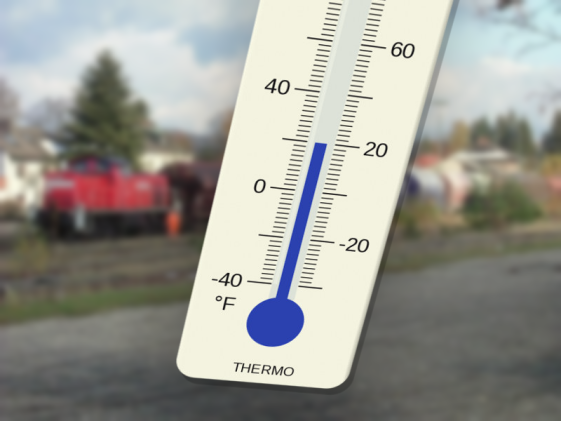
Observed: 20 °F
